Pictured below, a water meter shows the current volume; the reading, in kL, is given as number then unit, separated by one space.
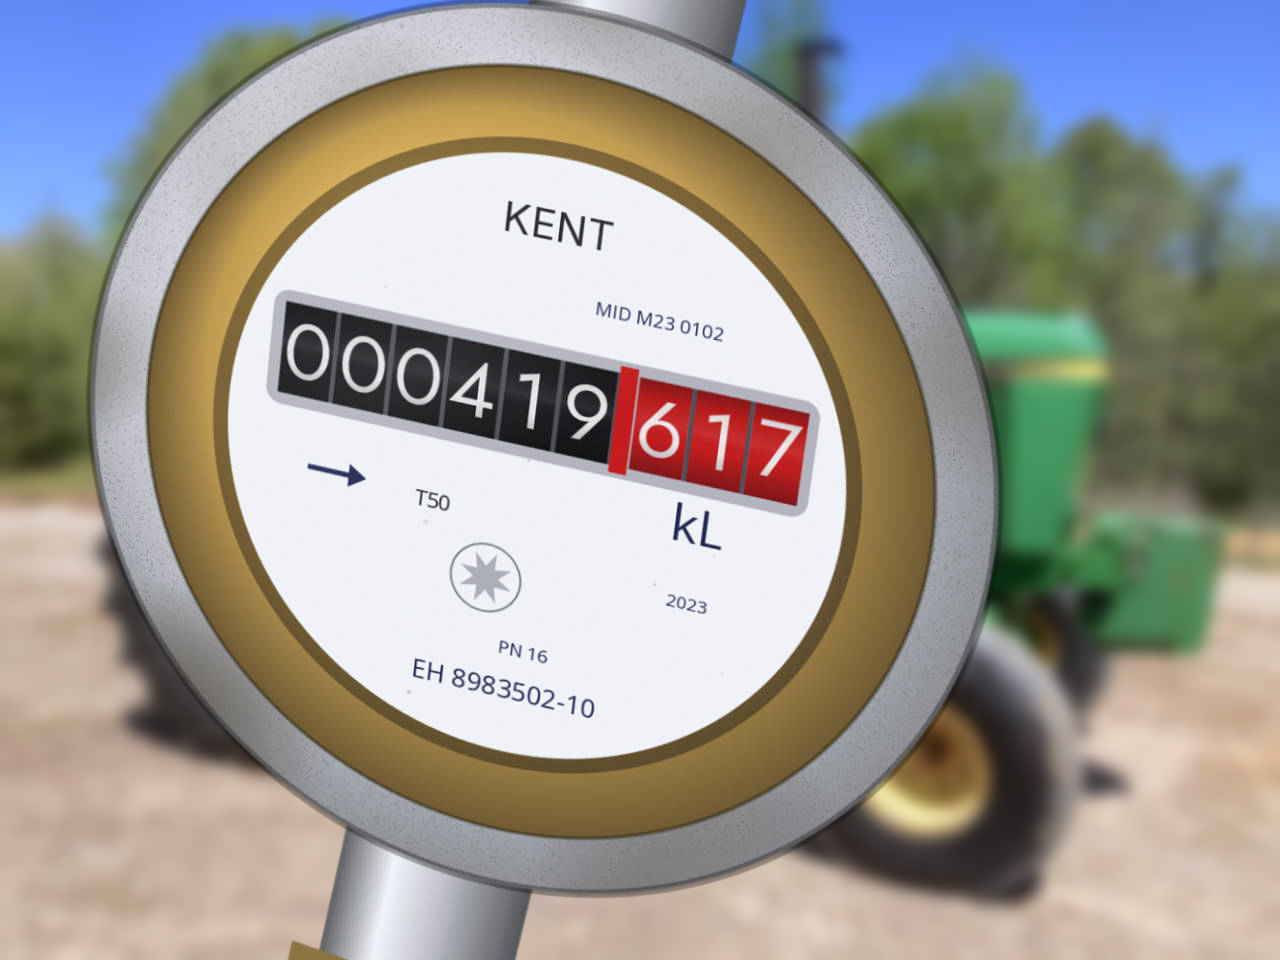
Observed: 419.617 kL
